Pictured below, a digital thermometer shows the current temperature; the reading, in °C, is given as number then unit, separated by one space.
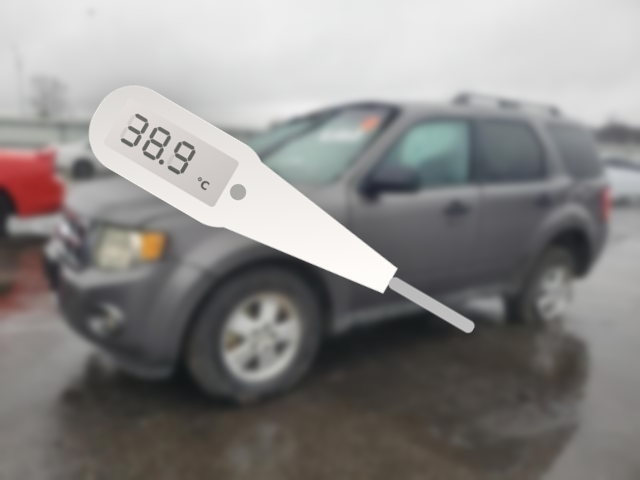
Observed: 38.9 °C
